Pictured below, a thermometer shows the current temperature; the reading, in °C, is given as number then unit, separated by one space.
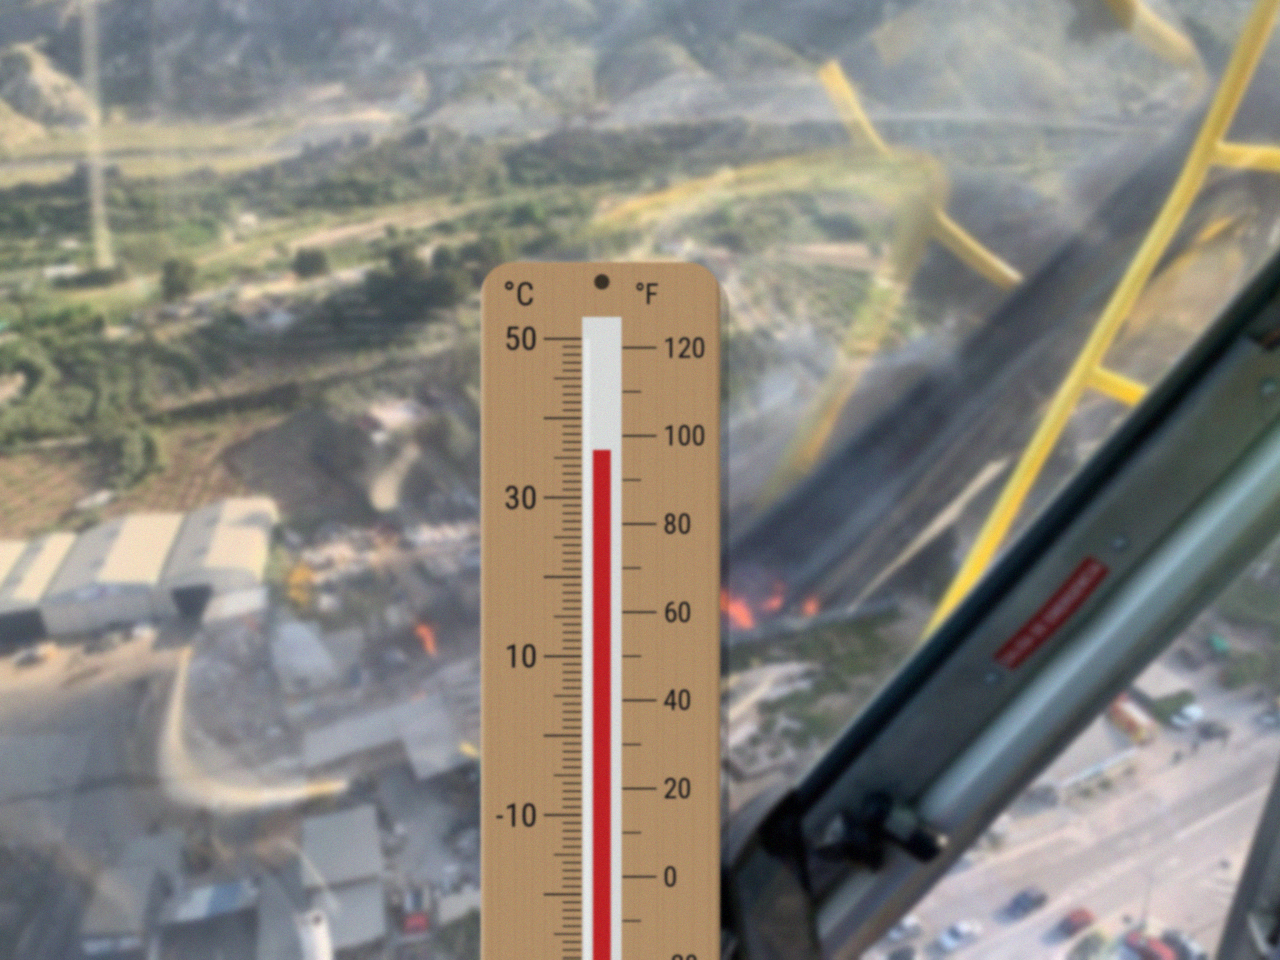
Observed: 36 °C
